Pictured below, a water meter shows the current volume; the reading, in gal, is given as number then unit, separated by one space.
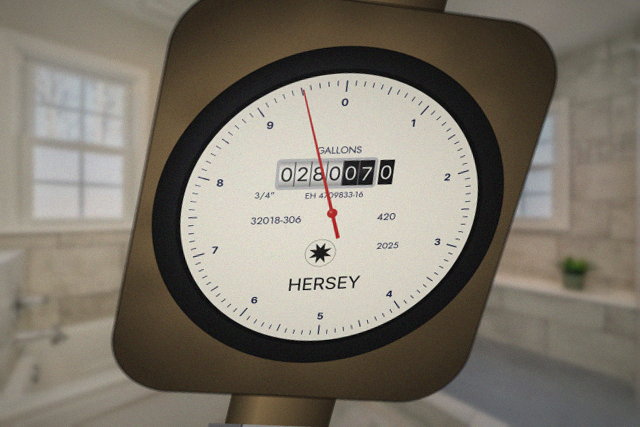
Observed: 280069.5 gal
